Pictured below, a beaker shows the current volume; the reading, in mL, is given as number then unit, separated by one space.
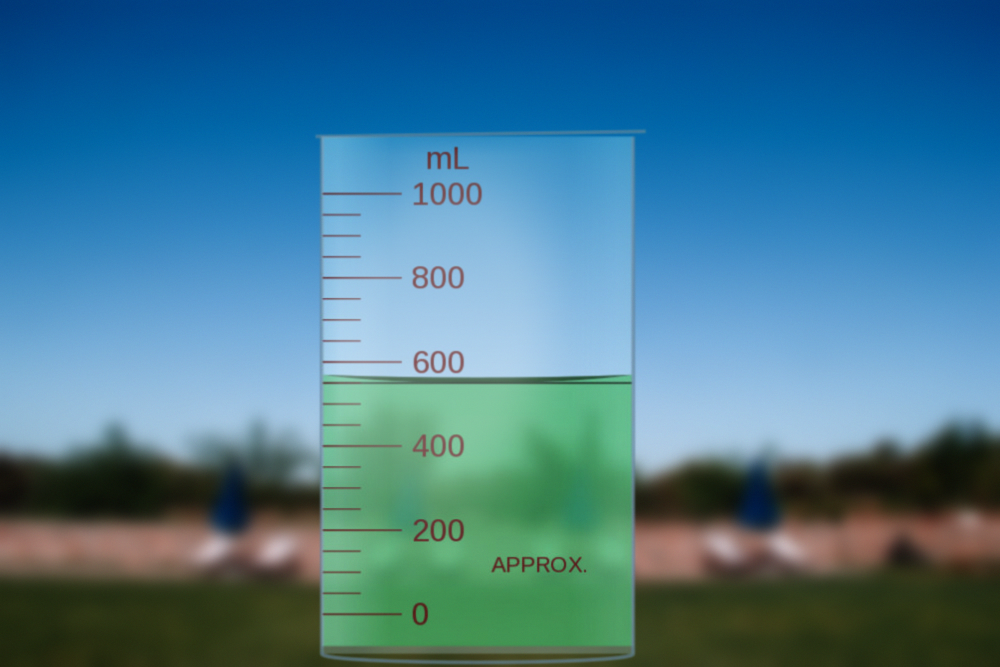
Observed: 550 mL
